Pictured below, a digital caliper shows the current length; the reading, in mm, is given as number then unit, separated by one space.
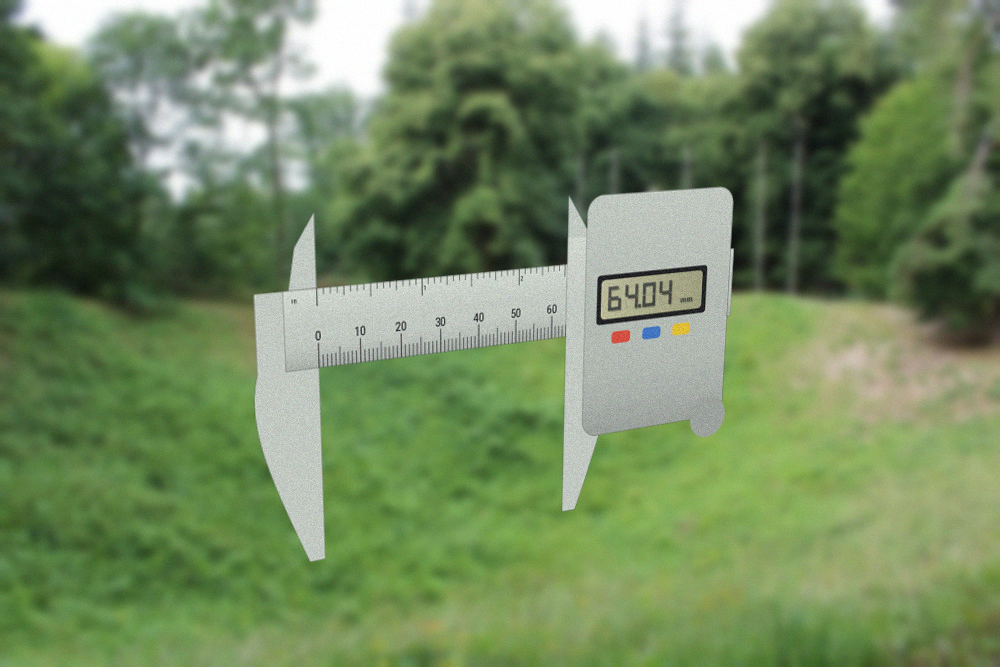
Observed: 64.04 mm
